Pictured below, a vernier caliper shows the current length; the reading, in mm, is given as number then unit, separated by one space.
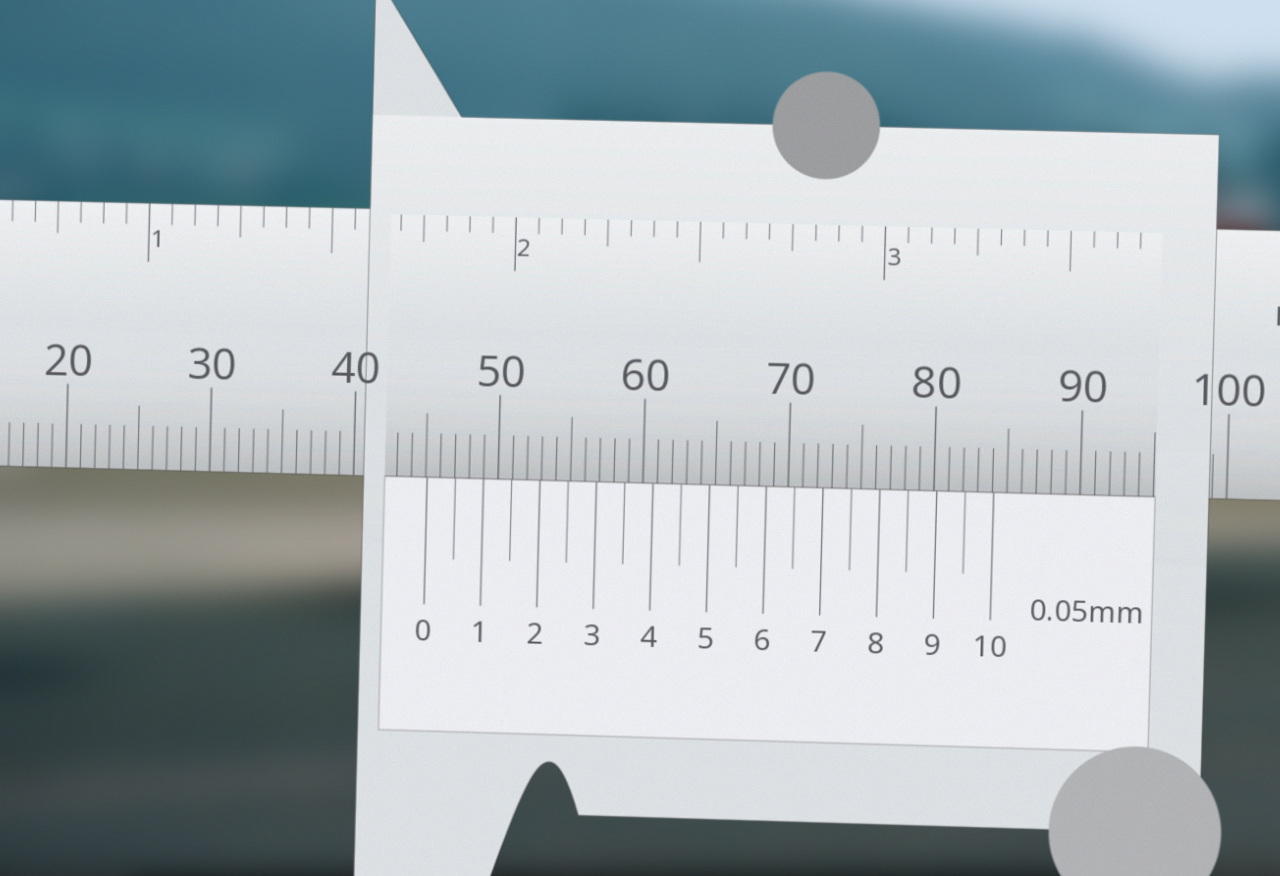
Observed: 45.1 mm
